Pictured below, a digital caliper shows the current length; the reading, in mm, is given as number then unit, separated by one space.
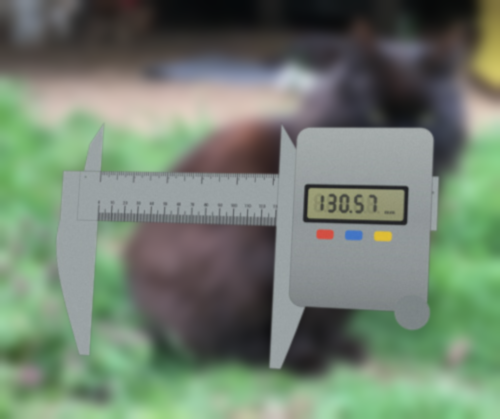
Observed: 130.57 mm
